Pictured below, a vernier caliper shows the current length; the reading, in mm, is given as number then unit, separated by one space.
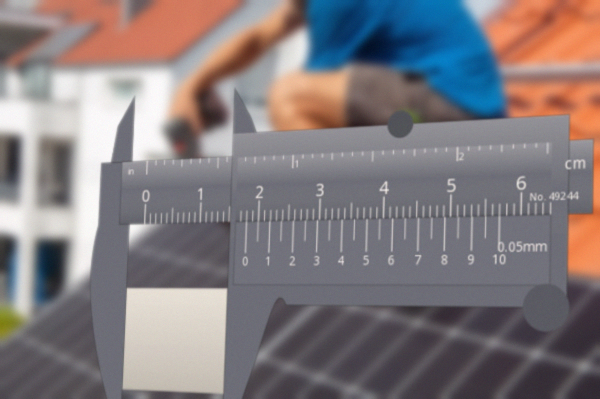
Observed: 18.0 mm
